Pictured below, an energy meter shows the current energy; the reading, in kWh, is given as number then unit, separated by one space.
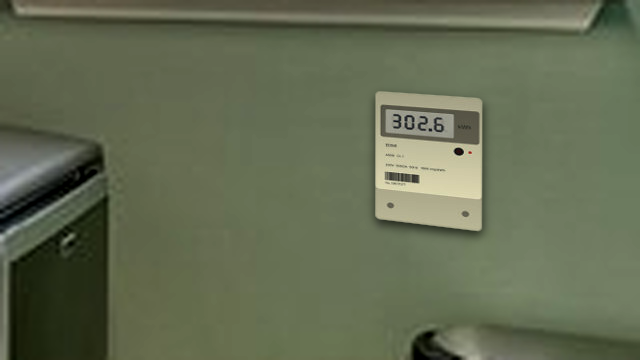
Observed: 302.6 kWh
